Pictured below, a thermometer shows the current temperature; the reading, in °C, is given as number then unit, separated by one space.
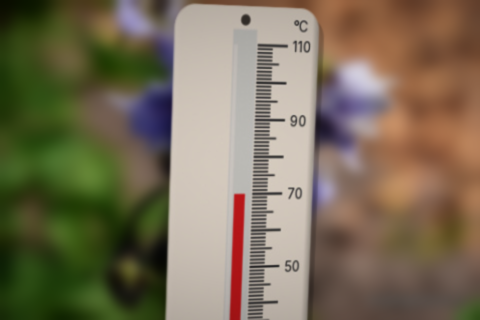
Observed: 70 °C
